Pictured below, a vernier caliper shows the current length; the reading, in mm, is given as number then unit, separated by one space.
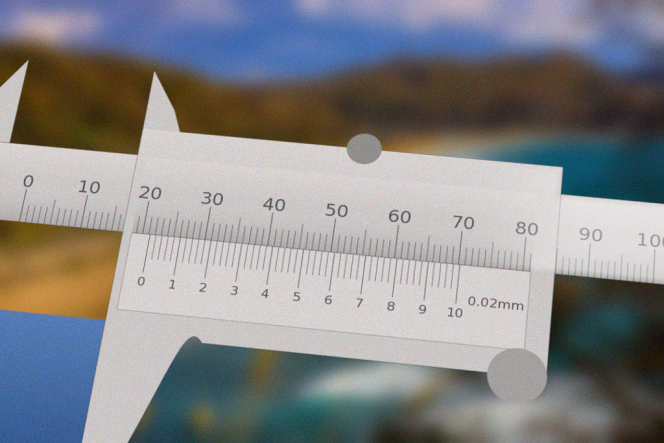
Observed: 21.2 mm
